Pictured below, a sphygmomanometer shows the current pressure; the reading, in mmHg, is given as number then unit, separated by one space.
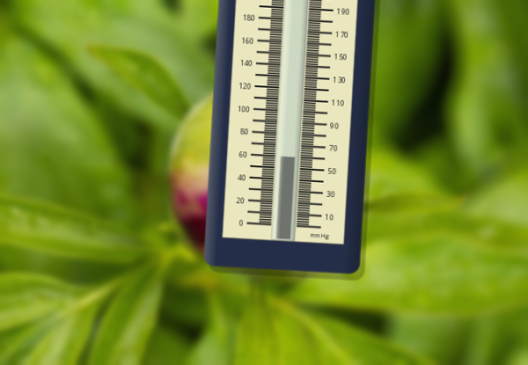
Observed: 60 mmHg
